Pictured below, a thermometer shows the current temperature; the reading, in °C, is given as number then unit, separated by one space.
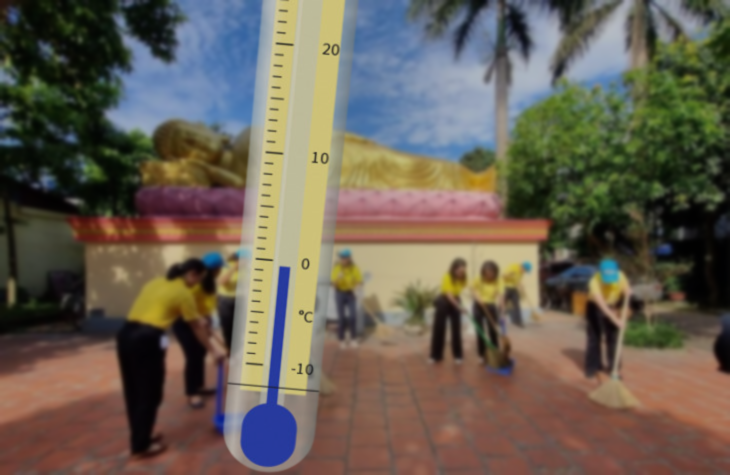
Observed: -0.5 °C
